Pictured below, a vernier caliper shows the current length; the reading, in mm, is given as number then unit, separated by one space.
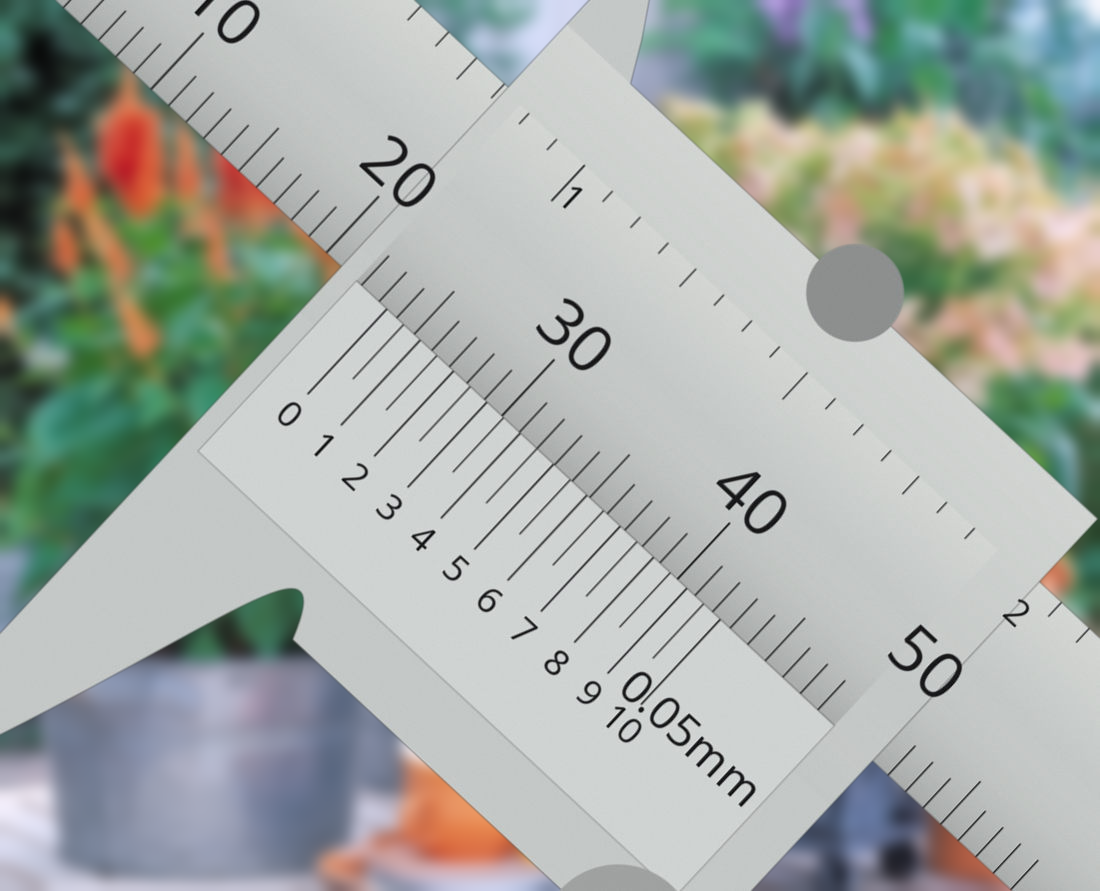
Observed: 23.45 mm
